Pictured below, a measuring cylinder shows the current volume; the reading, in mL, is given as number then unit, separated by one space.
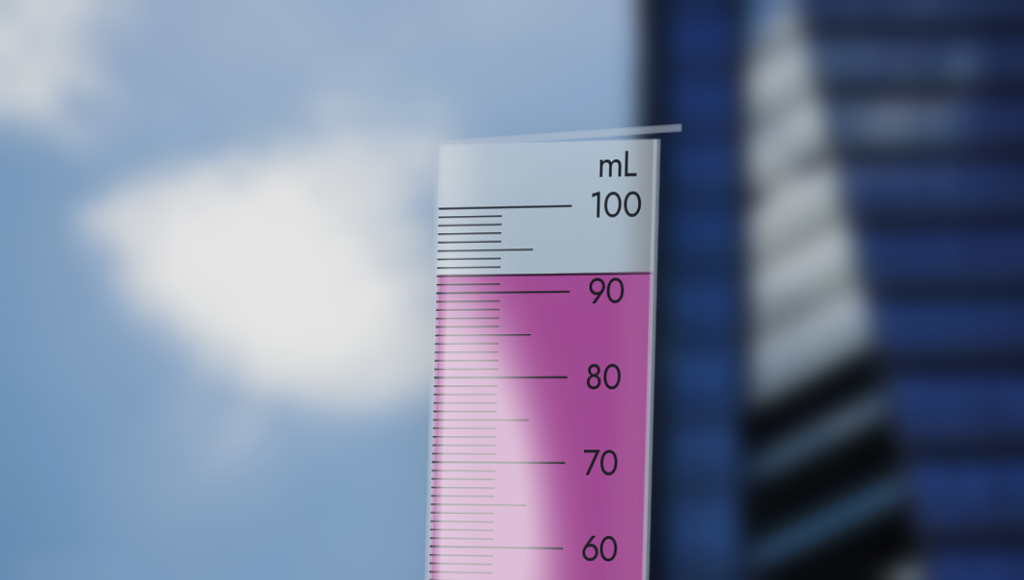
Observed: 92 mL
